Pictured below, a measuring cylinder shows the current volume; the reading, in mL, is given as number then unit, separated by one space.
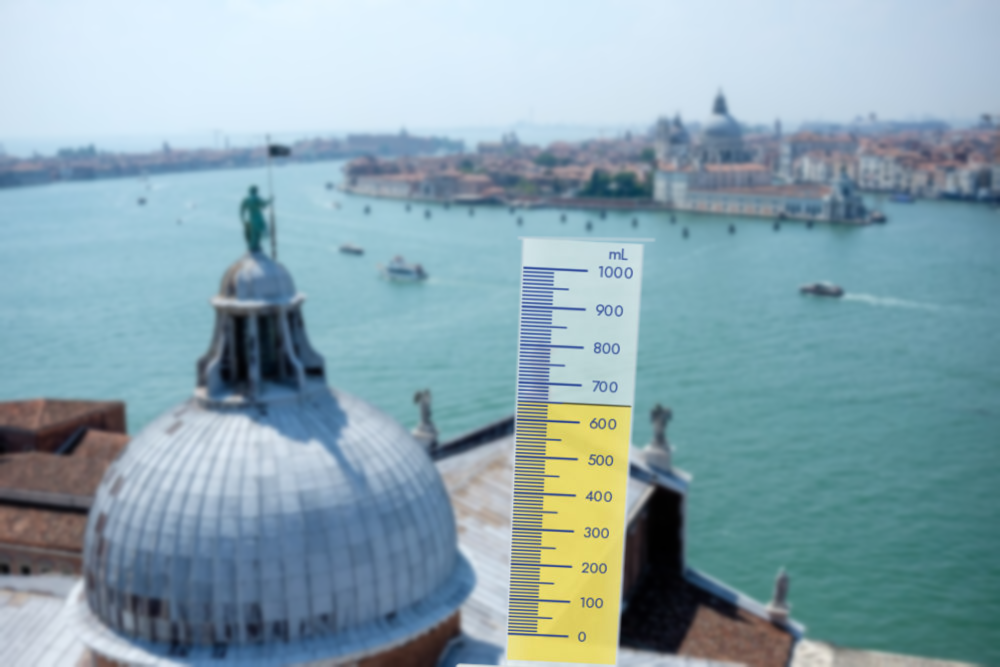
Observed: 650 mL
